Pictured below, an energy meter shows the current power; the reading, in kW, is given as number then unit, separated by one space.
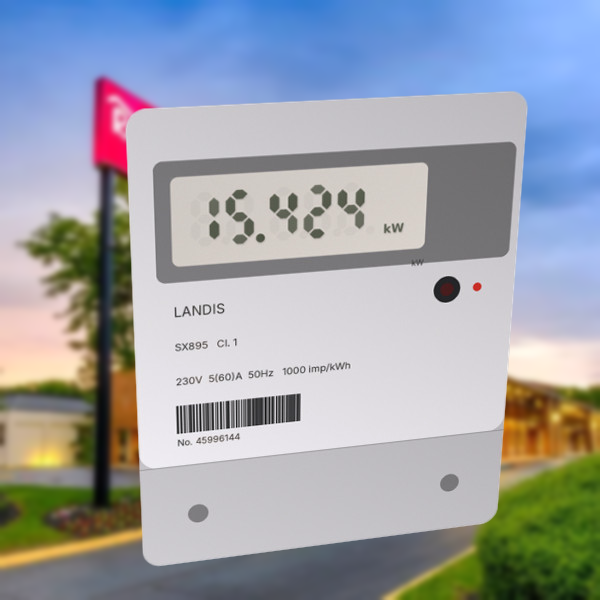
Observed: 15.424 kW
